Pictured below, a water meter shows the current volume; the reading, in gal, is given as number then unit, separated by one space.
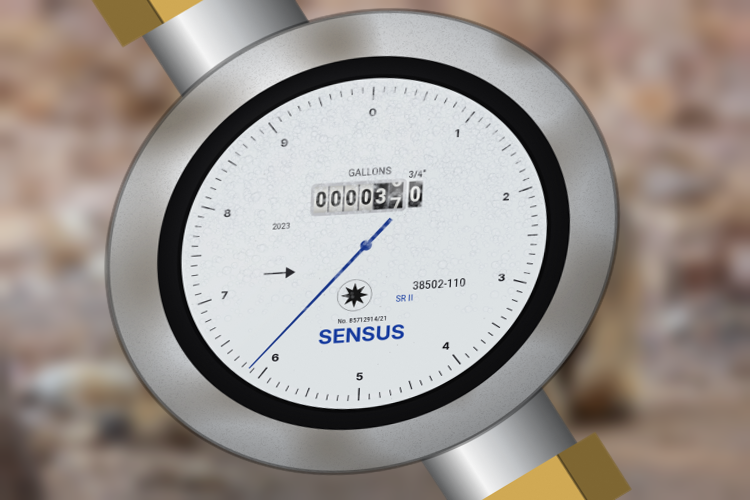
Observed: 366.1 gal
